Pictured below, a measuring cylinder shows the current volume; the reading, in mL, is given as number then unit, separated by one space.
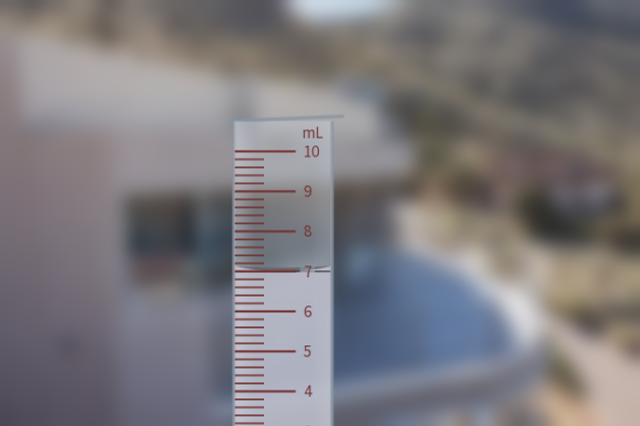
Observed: 7 mL
